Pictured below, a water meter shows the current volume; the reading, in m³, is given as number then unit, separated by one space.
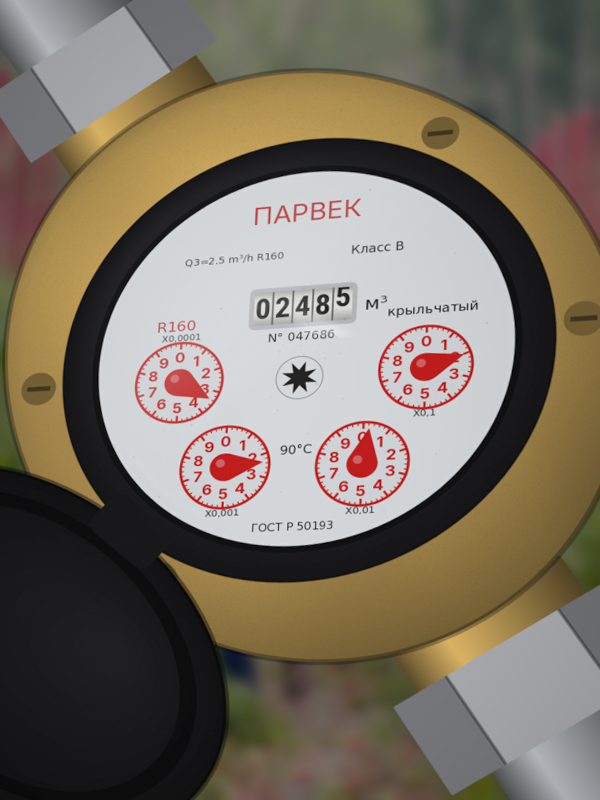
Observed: 2485.2023 m³
